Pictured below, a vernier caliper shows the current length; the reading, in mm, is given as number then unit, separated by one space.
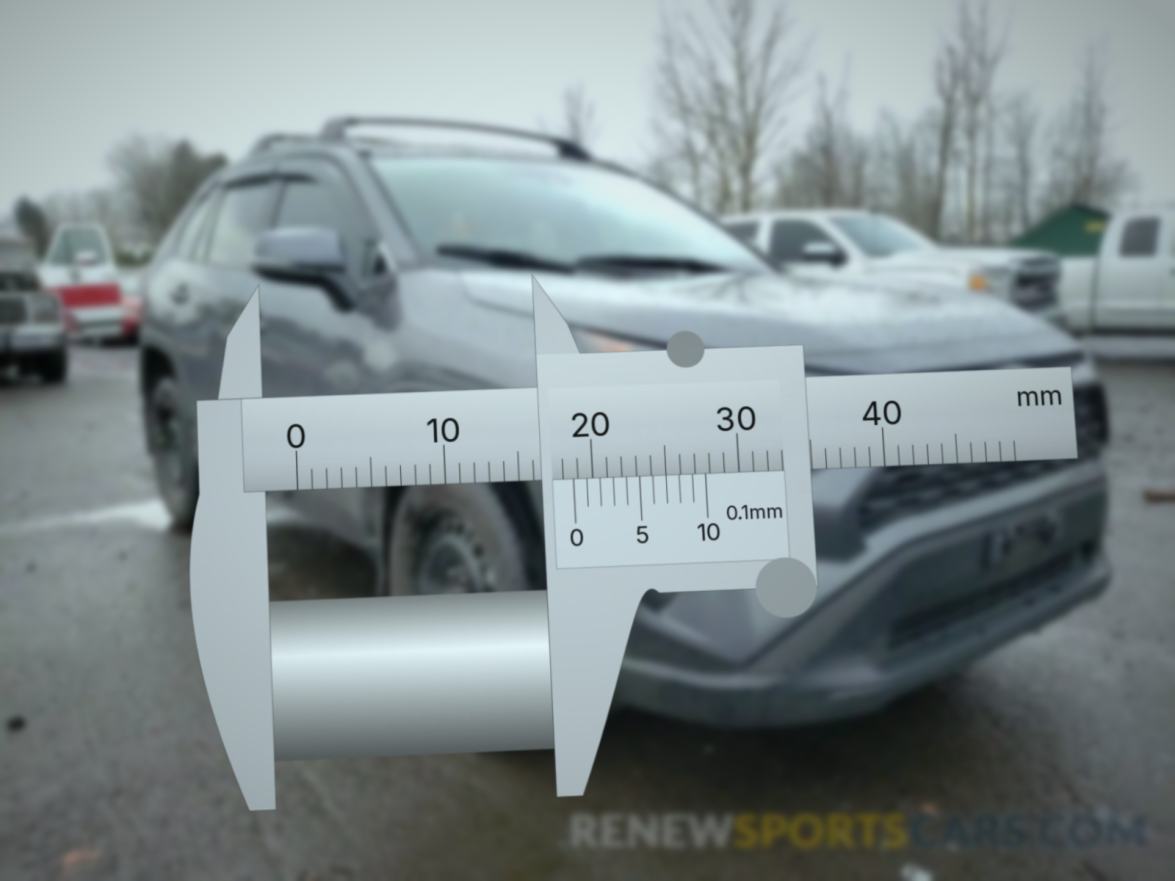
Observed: 18.7 mm
